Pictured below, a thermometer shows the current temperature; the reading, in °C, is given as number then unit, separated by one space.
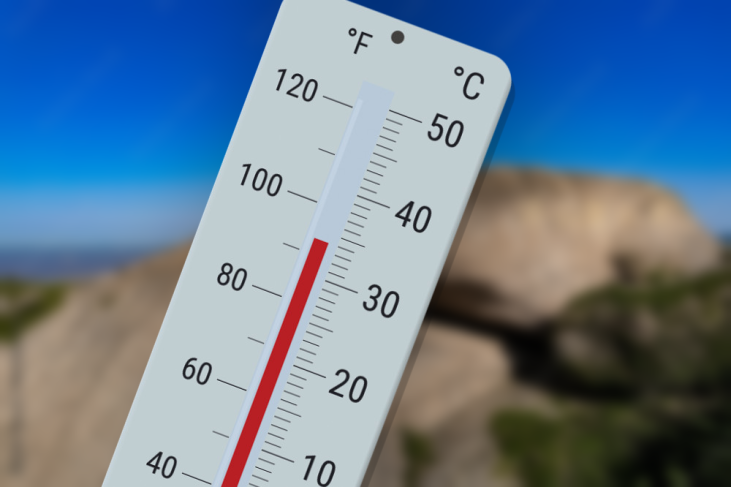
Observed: 34 °C
